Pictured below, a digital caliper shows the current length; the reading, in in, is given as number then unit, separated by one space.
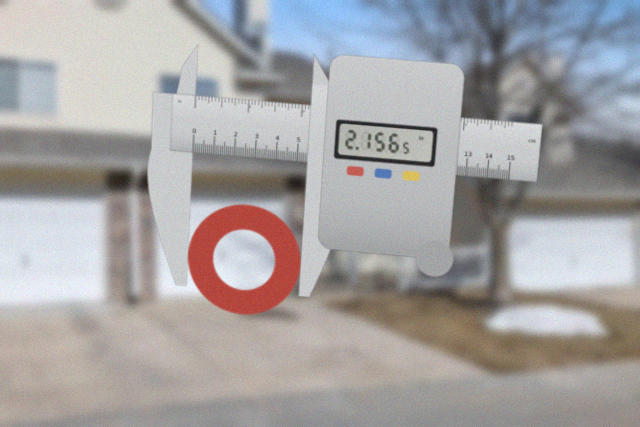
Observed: 2.1565 in
